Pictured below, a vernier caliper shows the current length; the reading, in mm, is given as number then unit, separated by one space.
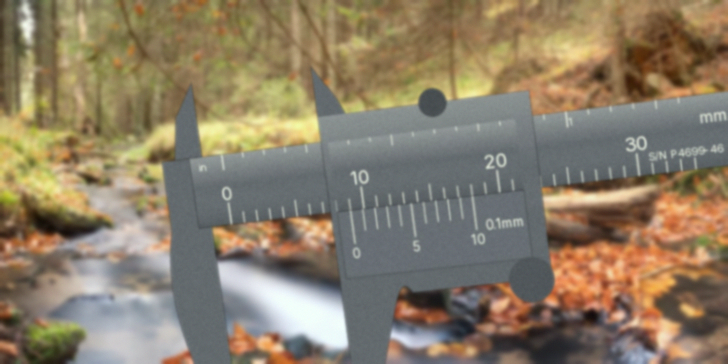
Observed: 9.0 mm
